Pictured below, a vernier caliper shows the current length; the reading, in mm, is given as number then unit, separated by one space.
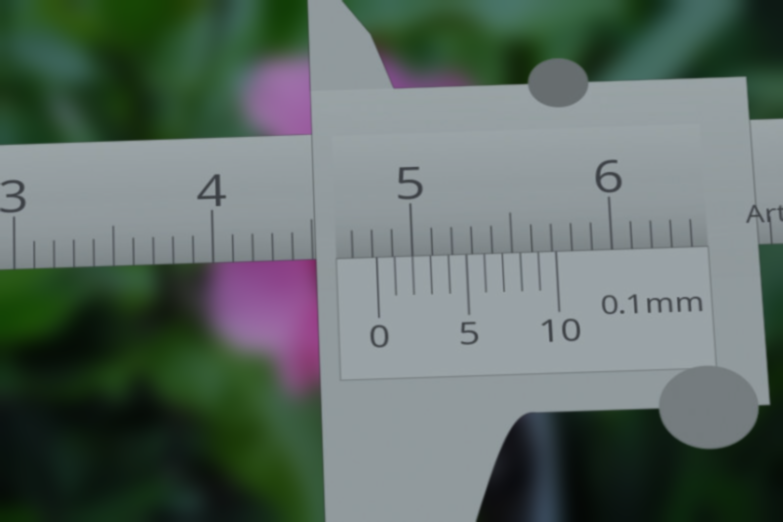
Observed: 48.2 mm
